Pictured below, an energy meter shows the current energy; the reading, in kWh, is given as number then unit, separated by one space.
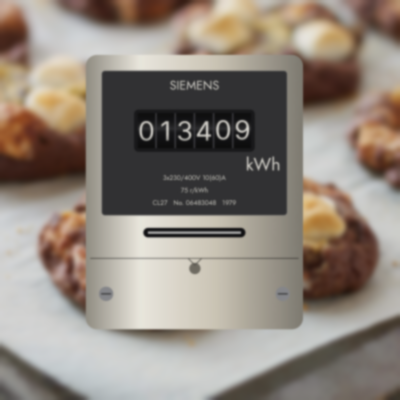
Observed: 13409 kWh
